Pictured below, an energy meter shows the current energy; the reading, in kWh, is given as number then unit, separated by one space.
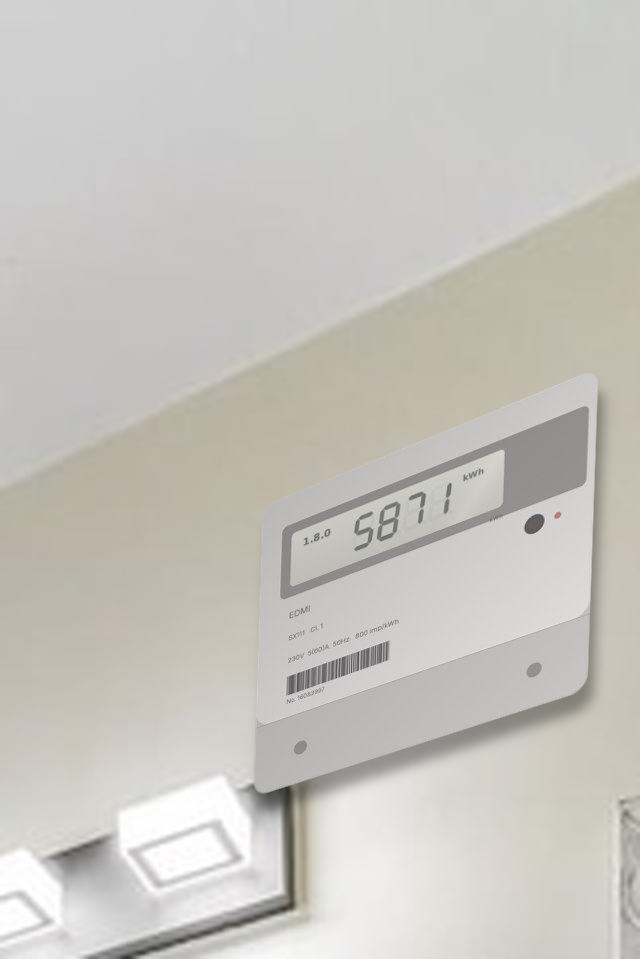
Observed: 5871 kWh
